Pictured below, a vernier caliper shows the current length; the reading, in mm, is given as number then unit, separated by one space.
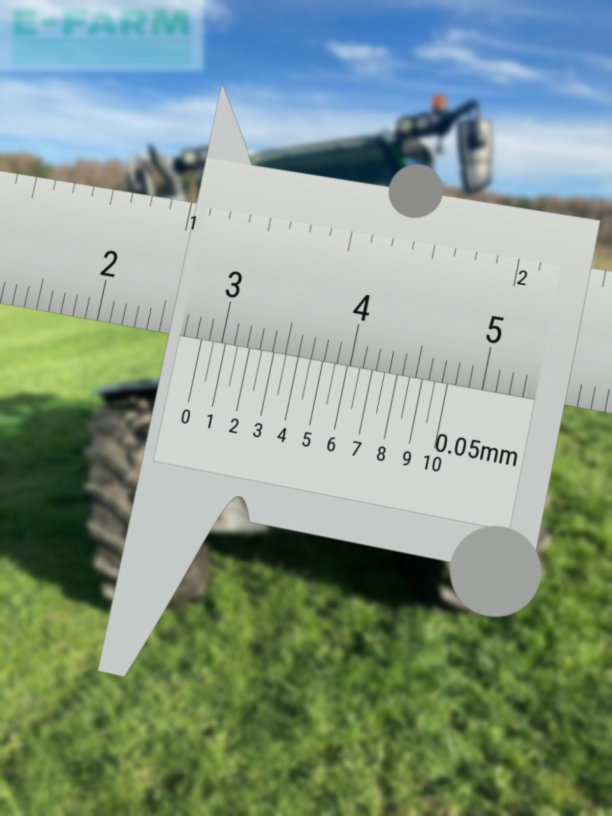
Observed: 28.4 mm
